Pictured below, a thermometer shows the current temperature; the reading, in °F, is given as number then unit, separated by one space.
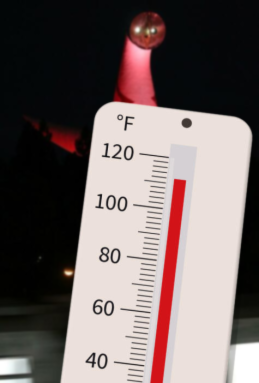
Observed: 112 °F
